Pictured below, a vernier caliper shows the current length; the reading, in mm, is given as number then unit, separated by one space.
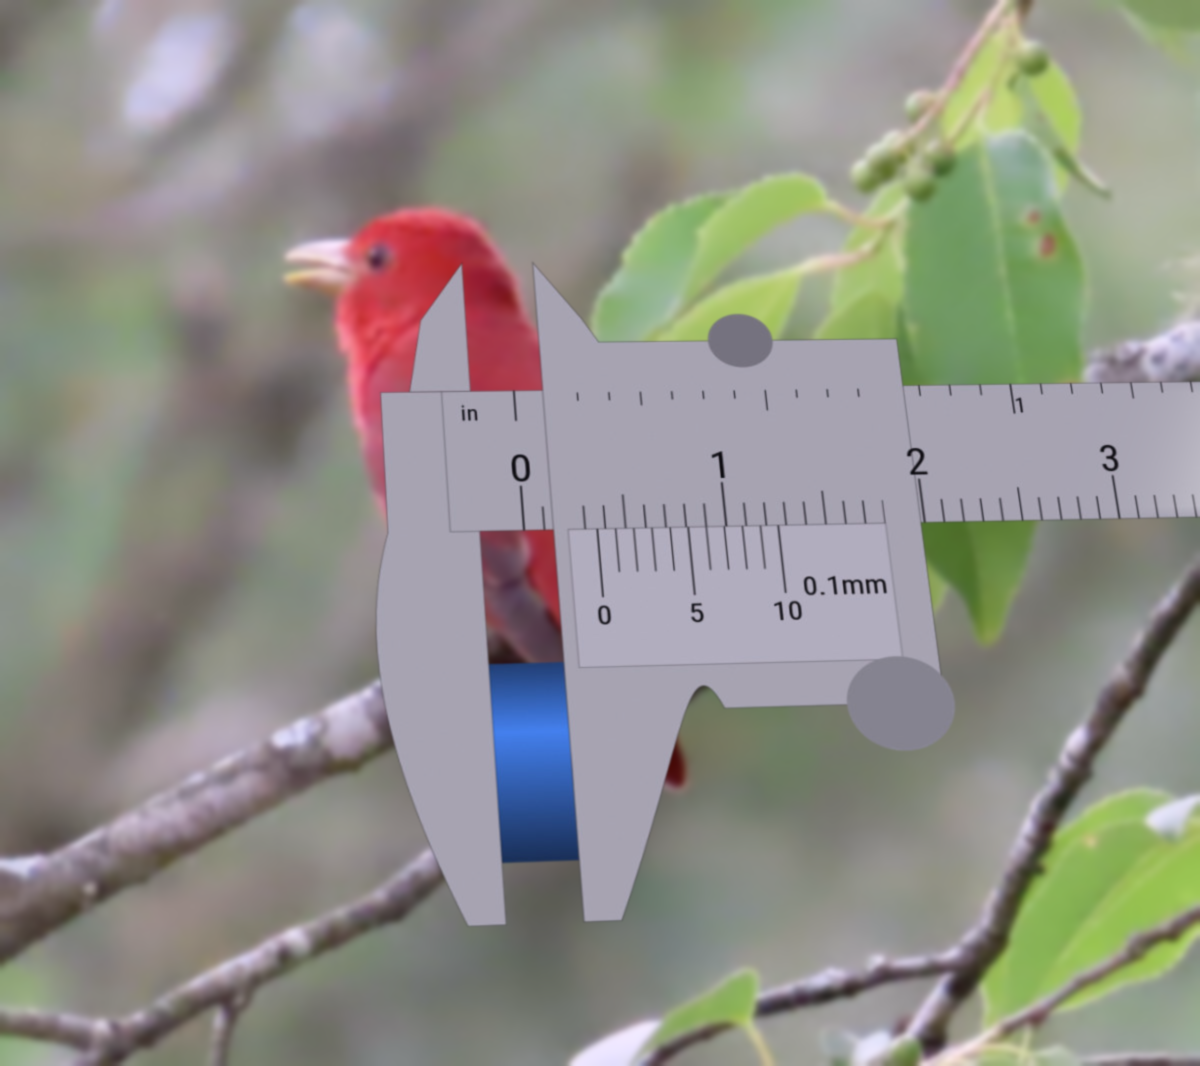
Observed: 3.6 mm
